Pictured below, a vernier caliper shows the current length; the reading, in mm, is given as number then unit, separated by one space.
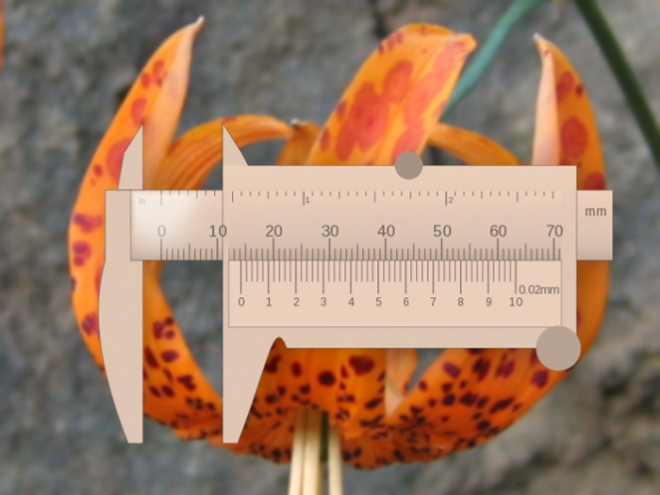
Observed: 14.2 mm
